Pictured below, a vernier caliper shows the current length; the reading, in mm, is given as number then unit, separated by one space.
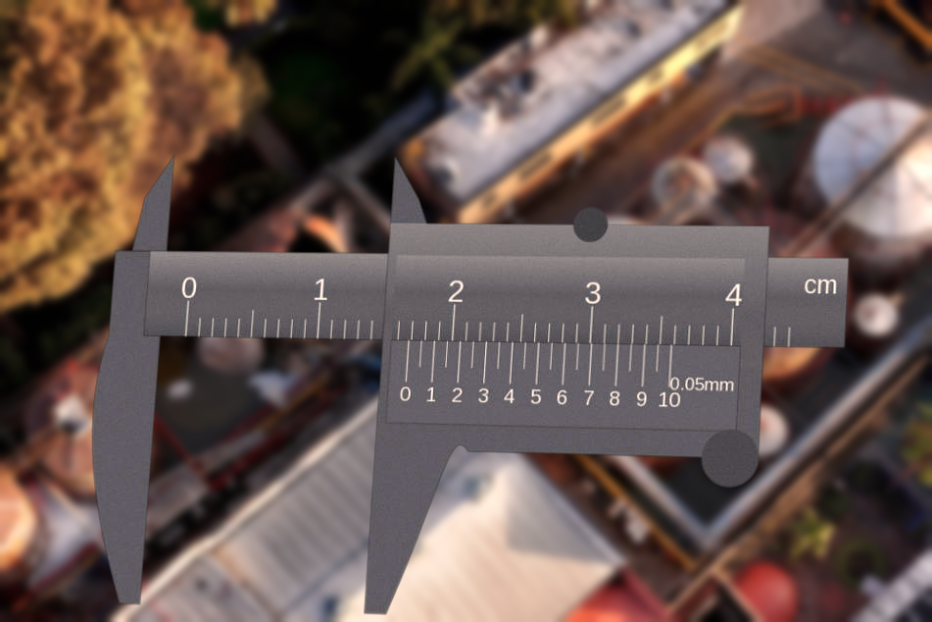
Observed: 16.8 mm
